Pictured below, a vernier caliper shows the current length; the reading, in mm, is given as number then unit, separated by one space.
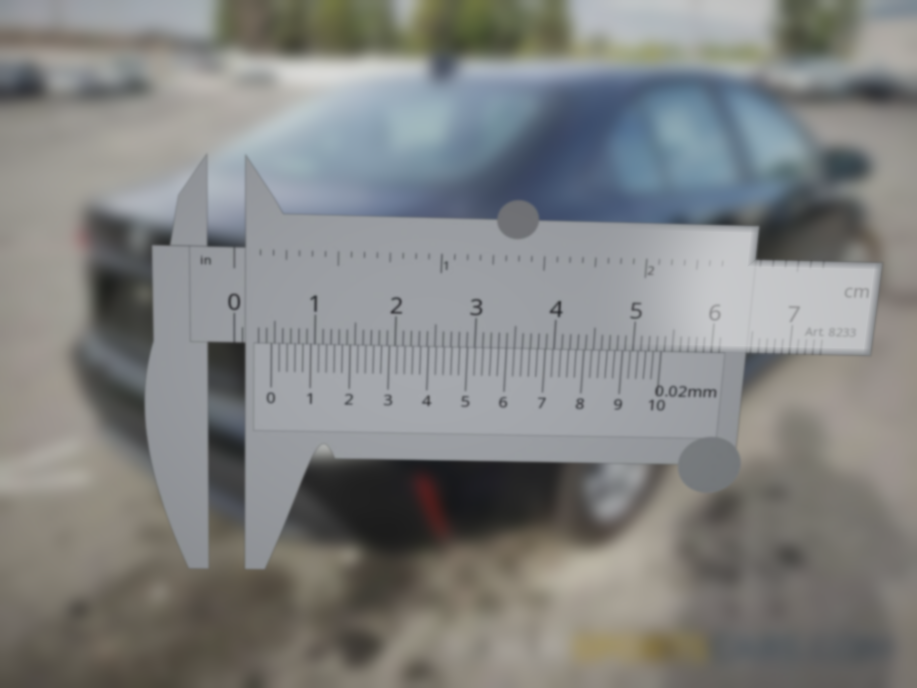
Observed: 4.6 mm
